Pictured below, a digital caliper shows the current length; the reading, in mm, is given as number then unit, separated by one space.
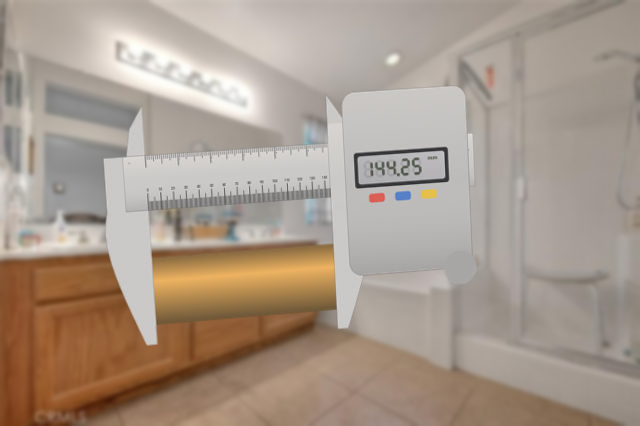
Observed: 144.25 mm
